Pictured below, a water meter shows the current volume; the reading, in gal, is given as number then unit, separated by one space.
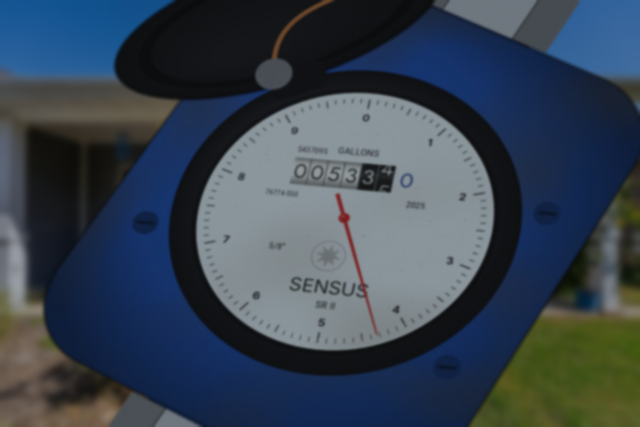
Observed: 53344.3 gal
